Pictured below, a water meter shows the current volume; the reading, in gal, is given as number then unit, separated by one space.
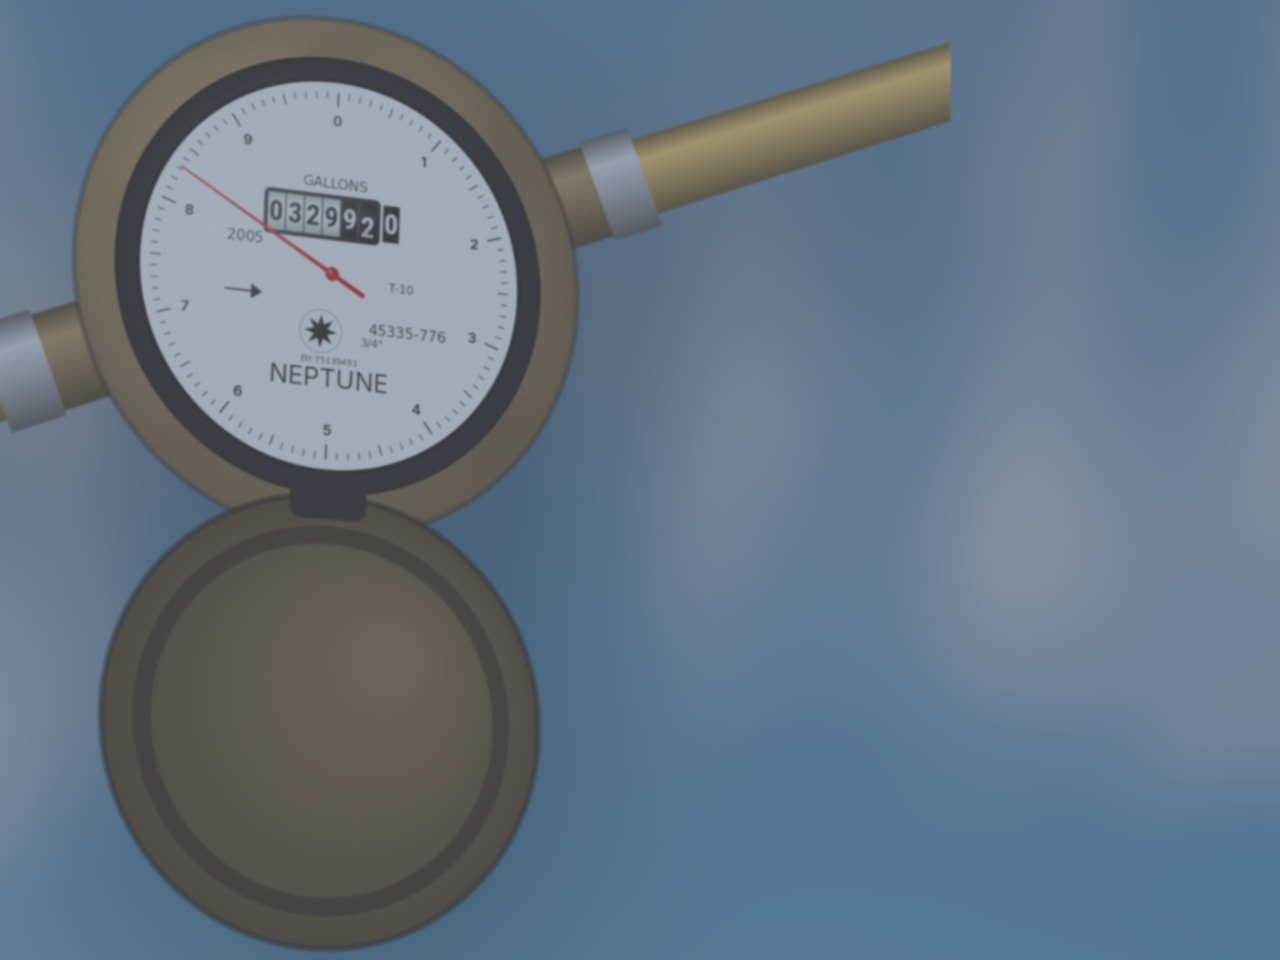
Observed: 329918.3 gal
